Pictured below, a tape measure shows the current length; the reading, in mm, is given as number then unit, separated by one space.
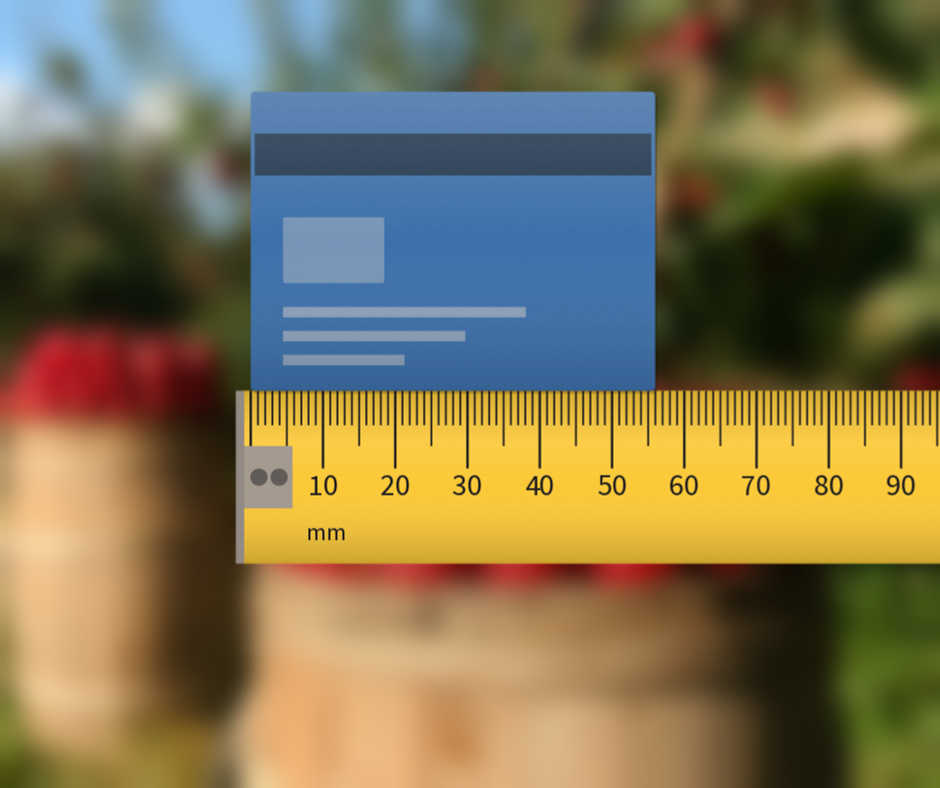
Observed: 56 mm
